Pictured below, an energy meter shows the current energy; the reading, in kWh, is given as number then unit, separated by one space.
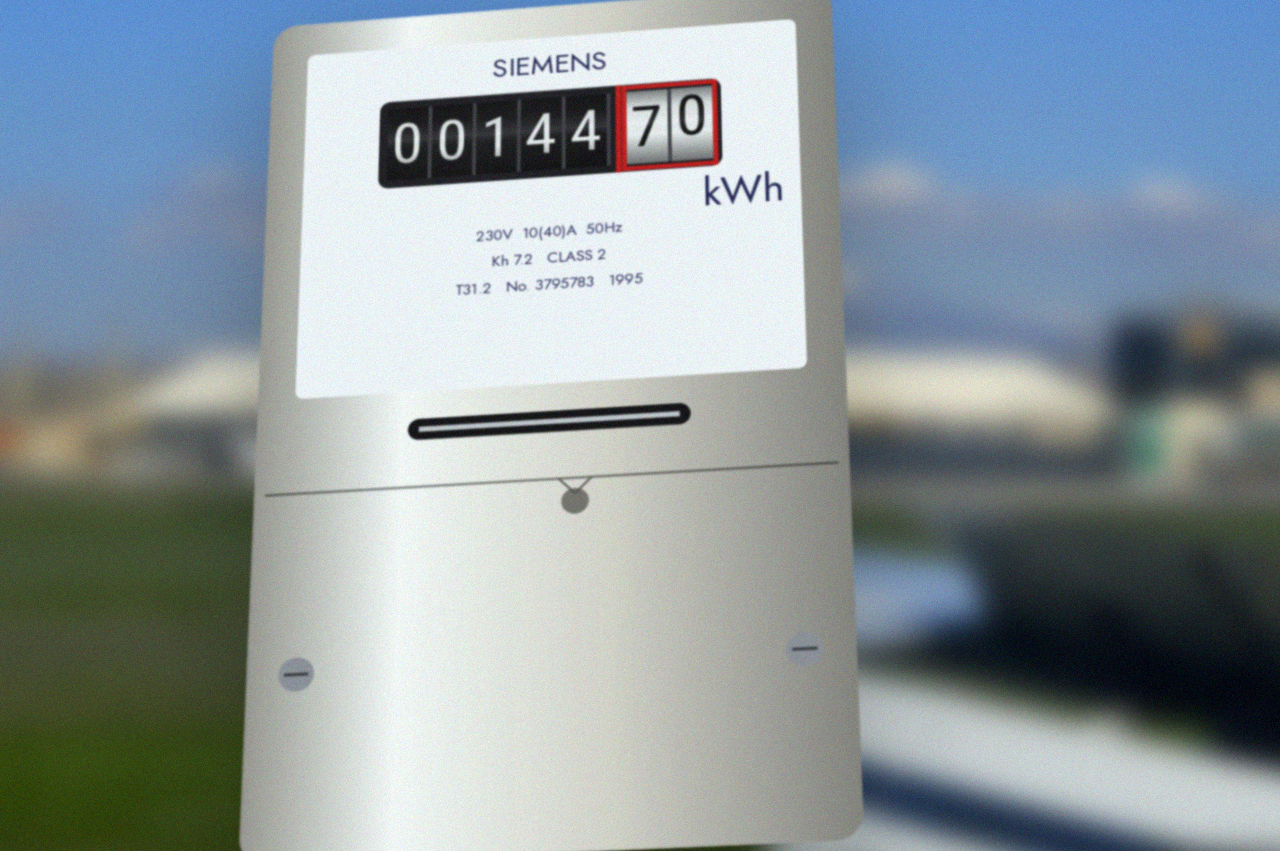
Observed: 144.70 kWh
